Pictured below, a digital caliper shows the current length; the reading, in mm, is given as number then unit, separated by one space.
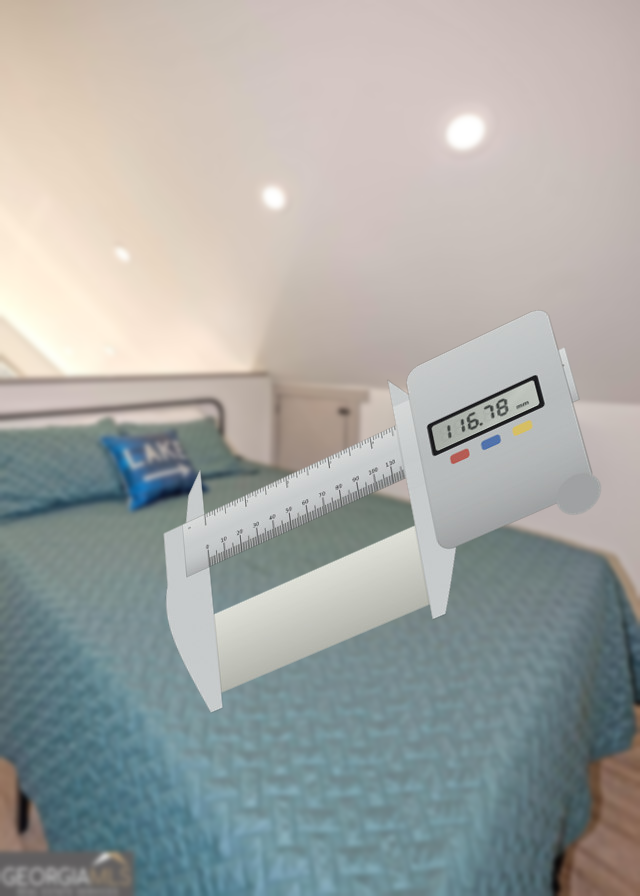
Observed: 116.78 mm
